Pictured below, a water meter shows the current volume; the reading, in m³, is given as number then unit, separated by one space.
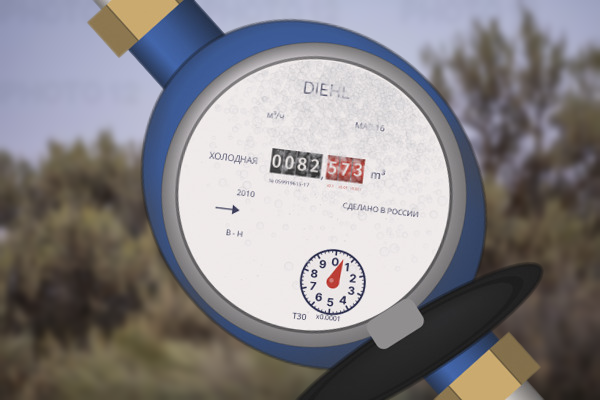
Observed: 82.5730 m³
